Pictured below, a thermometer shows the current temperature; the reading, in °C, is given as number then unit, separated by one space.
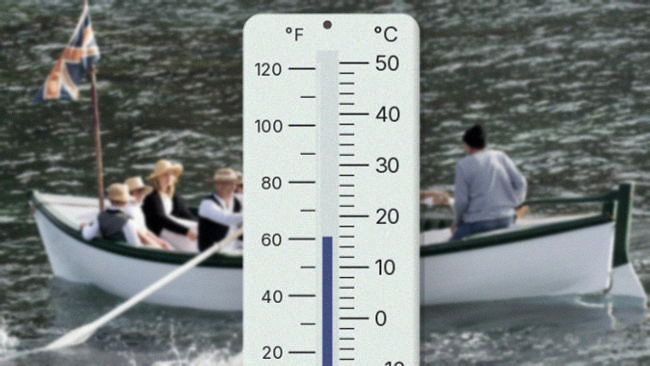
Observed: 16 °C
